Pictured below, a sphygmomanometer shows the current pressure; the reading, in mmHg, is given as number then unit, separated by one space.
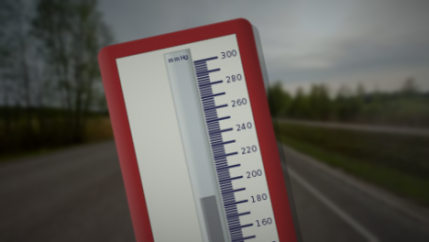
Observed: 190 mmHg
